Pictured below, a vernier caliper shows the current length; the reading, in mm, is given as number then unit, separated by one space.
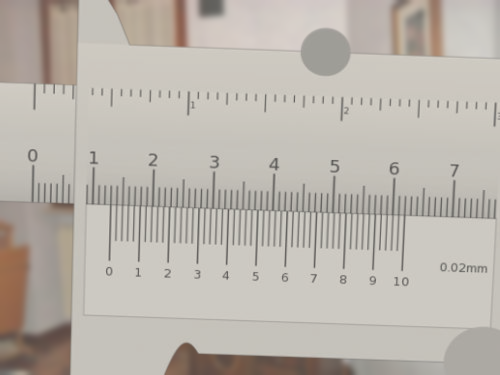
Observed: 13.0 mm
